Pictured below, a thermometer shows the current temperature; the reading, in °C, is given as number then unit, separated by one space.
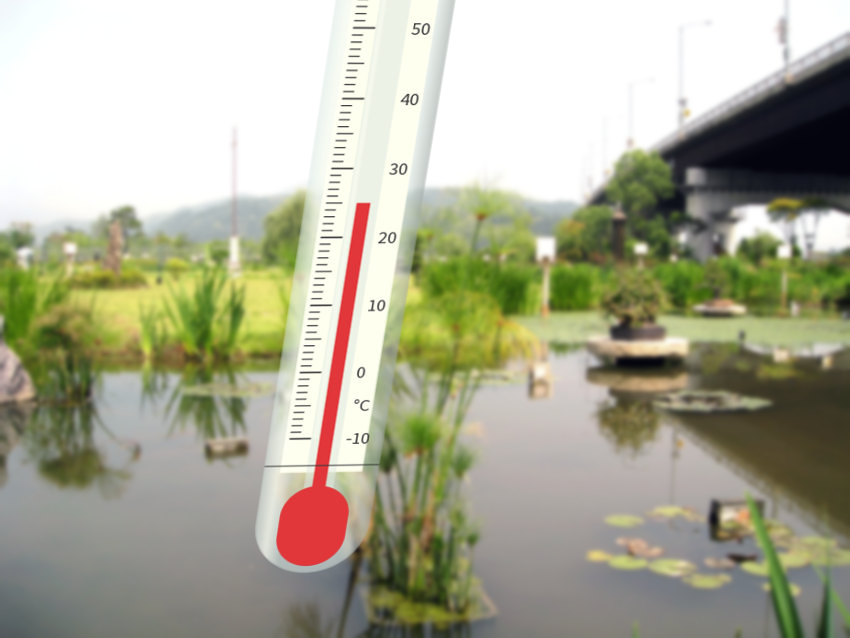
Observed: 25 °C
